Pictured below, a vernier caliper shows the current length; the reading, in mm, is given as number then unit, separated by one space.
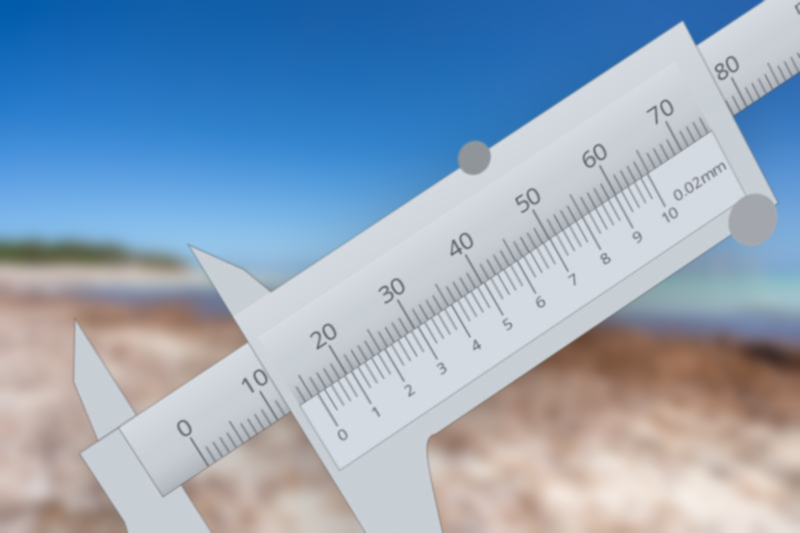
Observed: 15.8 mm
